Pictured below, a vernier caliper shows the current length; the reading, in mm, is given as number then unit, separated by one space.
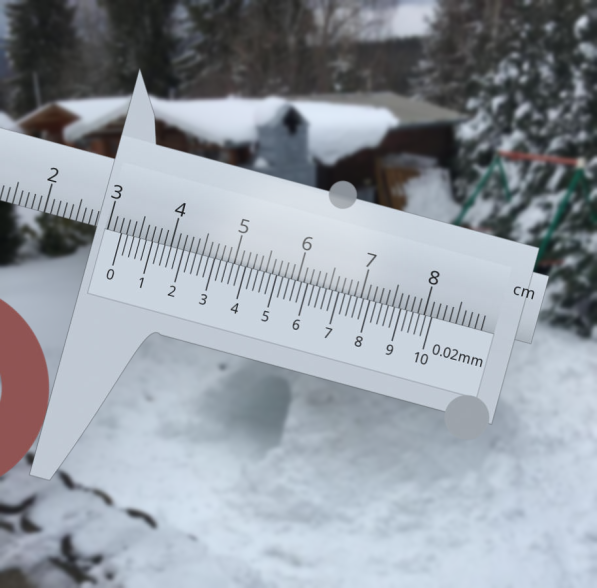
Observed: 32.2 mm
